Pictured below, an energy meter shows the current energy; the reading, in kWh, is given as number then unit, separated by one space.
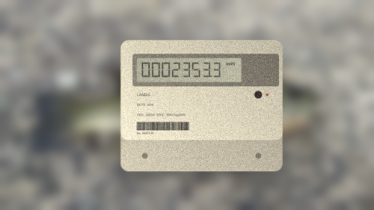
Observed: 2353.3 kWh
